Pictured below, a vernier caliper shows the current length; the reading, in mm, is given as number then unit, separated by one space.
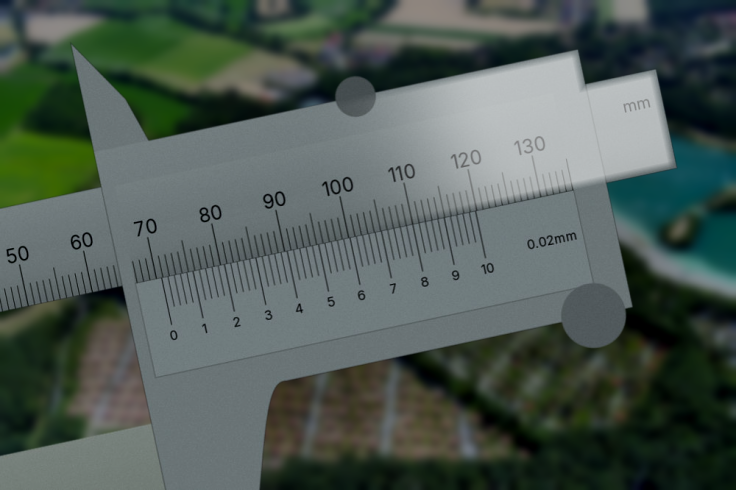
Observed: 70.8 mm
